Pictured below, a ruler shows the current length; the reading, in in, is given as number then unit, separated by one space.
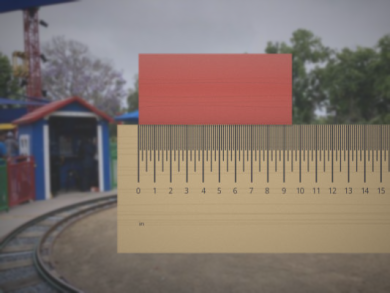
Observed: 9.5 in
